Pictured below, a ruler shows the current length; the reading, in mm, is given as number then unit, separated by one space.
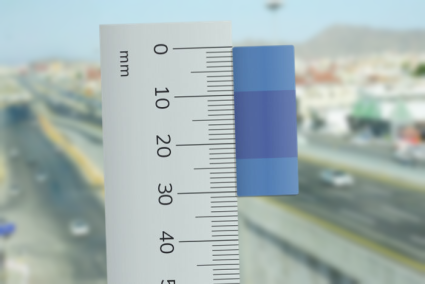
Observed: 31 mm
